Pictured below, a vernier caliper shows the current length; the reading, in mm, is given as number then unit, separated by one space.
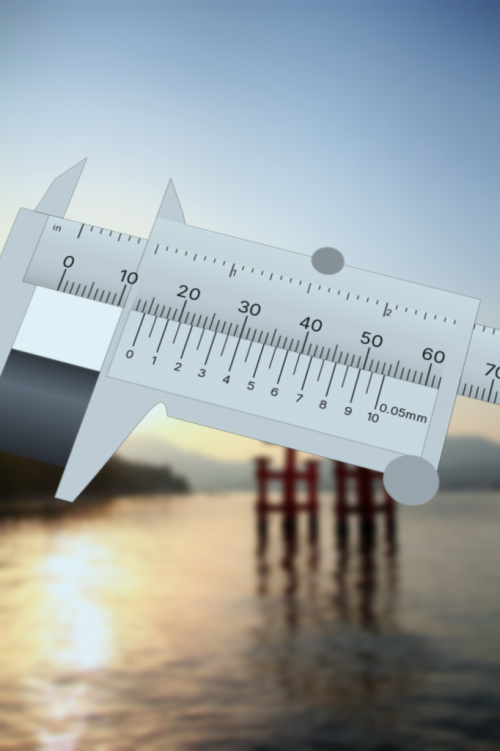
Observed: 14.4 mm
